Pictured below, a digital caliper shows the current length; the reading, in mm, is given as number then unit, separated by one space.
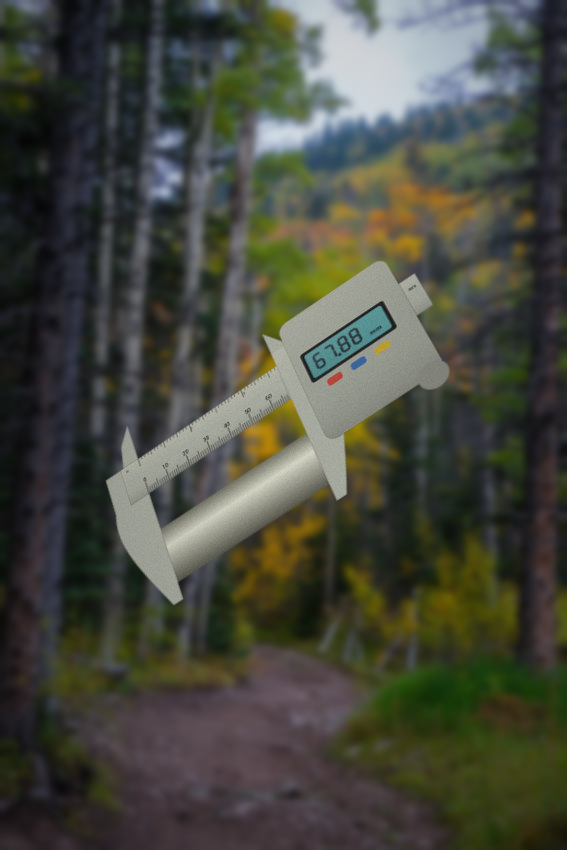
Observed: 67.88 mm
